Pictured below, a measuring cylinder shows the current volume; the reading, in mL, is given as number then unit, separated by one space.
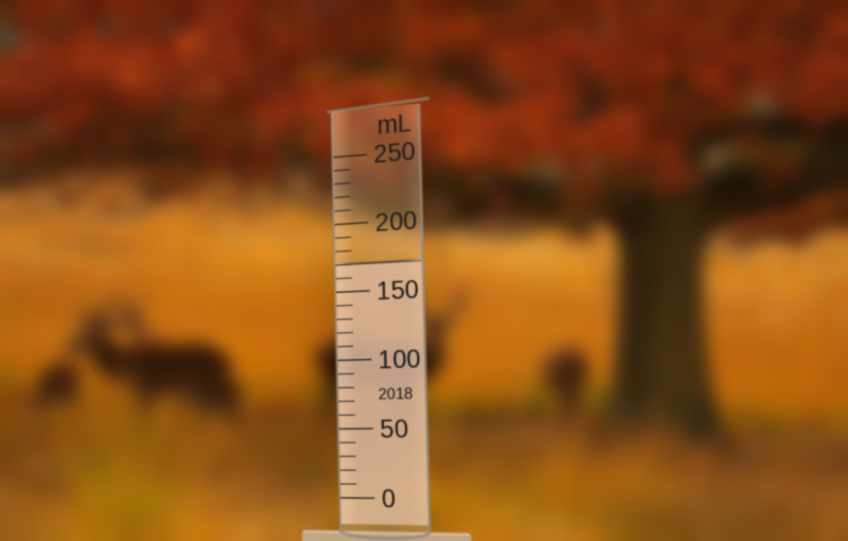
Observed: 170 mL
